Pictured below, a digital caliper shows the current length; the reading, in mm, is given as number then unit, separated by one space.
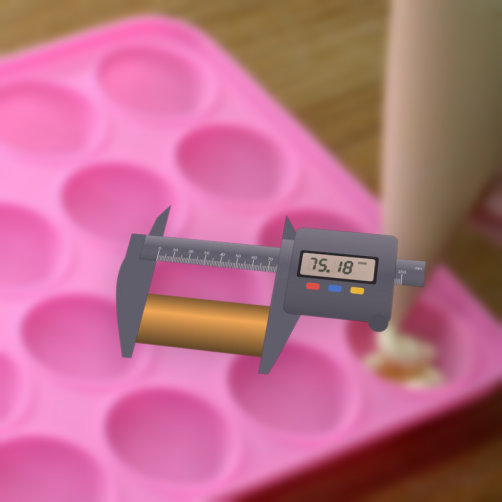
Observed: 75.18 mm
